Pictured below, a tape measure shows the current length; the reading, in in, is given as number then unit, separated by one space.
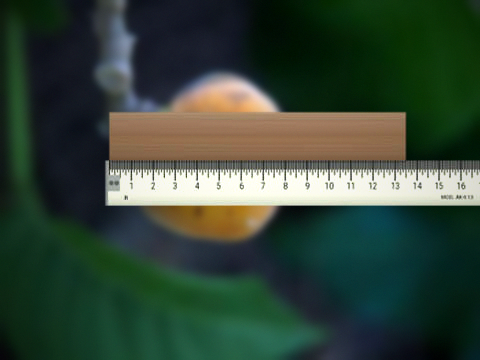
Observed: 13.5 in
